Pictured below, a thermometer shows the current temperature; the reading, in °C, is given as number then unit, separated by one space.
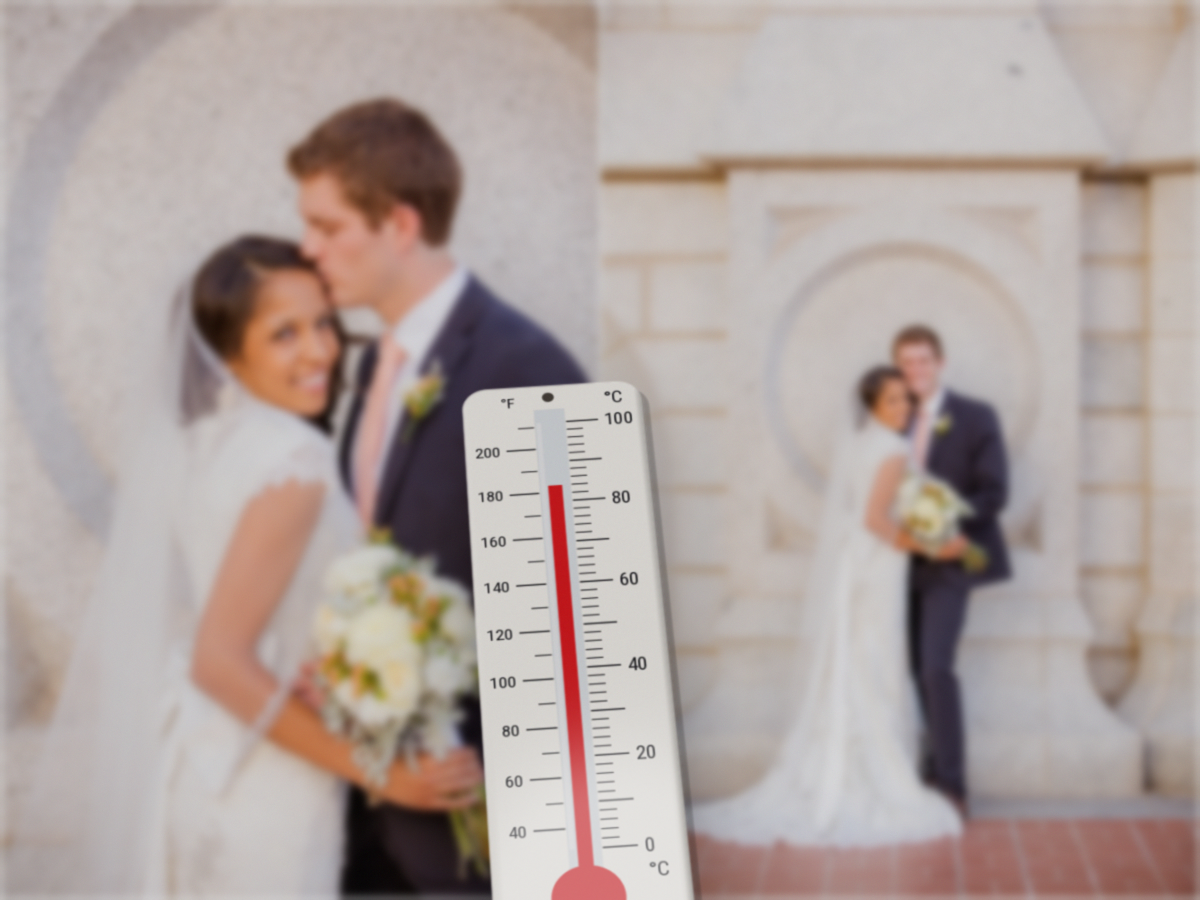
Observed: 84 °C
